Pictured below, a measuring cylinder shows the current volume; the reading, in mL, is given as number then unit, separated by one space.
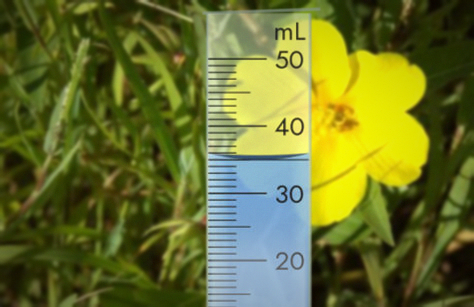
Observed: 35 mL
